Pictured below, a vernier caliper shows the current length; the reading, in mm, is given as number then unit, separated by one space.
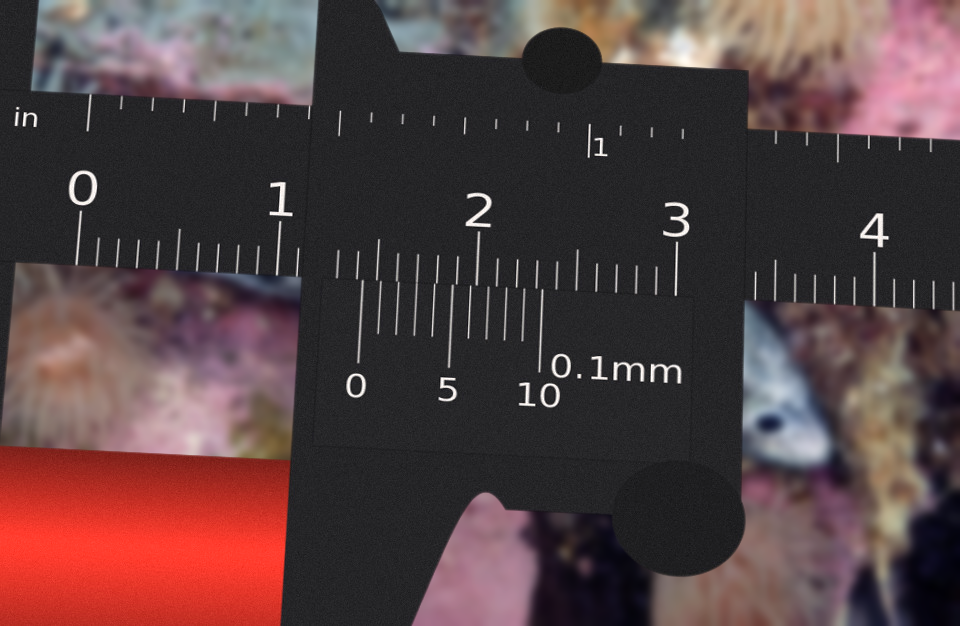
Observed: 14.3 mm
